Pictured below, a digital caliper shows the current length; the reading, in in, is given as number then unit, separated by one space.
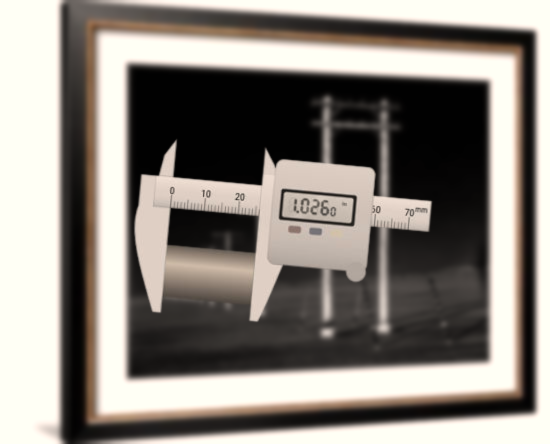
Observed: 1.0260 in
